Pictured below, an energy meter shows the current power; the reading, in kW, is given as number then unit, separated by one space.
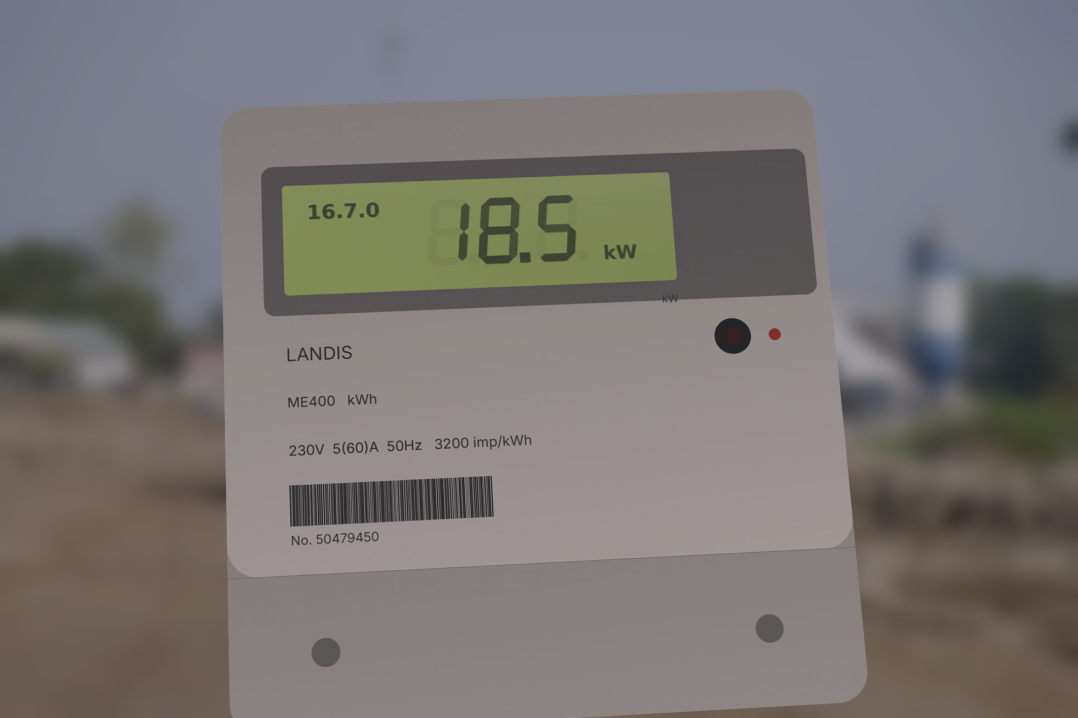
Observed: 18.5 kW
